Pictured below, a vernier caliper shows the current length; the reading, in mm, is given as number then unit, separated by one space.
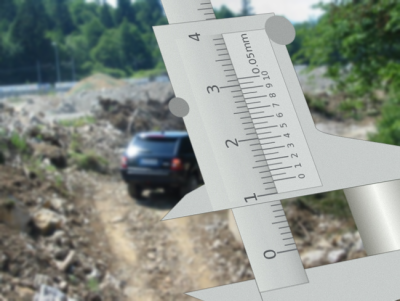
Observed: 12.2 mm
